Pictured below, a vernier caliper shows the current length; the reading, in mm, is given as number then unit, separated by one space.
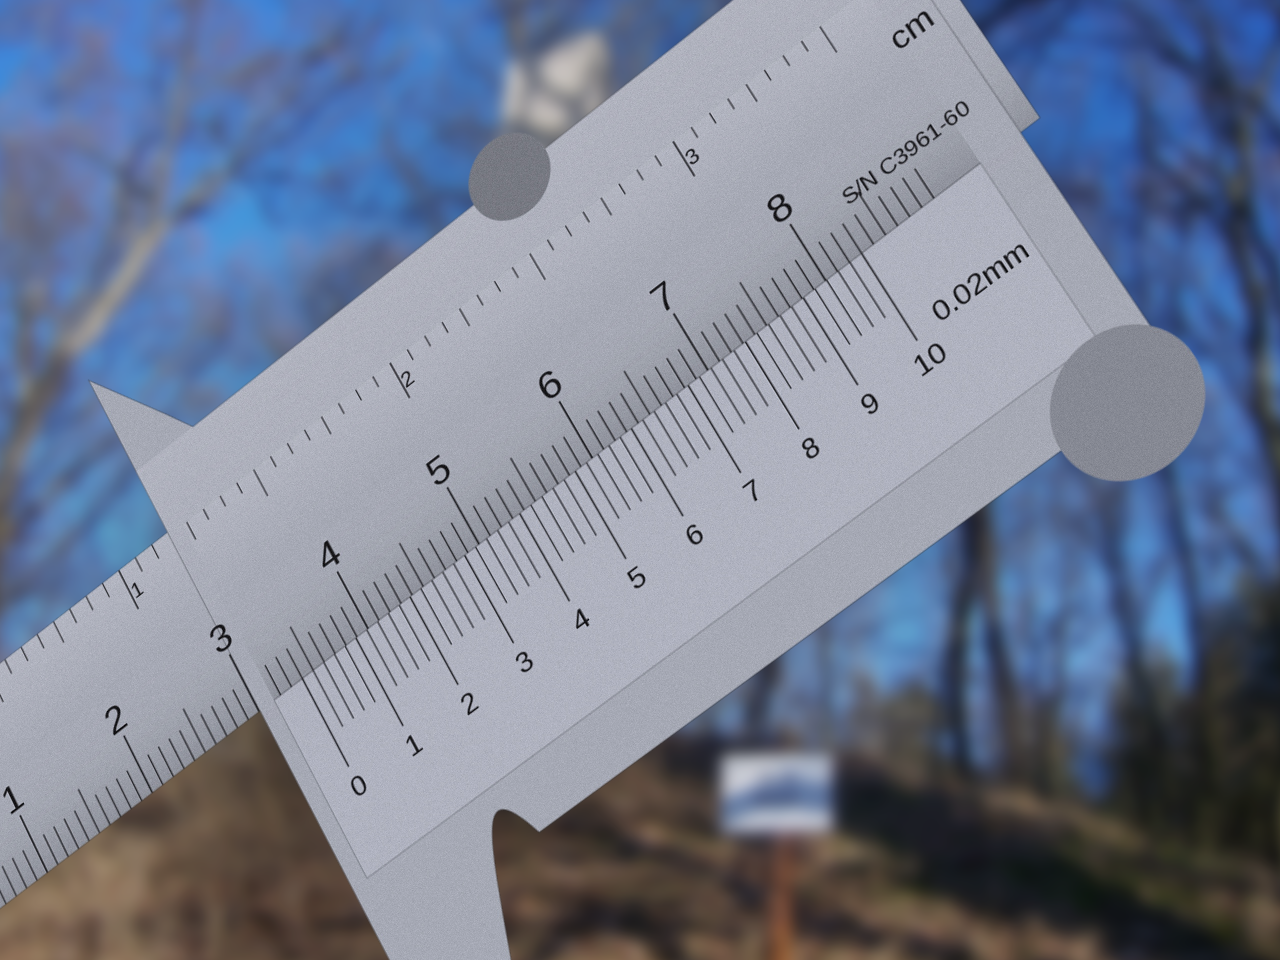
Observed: 34.0 mm
